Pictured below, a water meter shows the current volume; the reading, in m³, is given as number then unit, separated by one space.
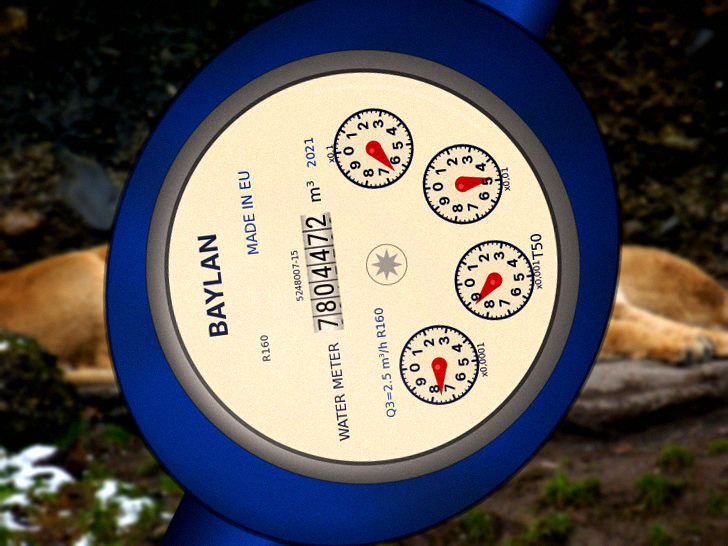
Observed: 7804472.6487 m³
